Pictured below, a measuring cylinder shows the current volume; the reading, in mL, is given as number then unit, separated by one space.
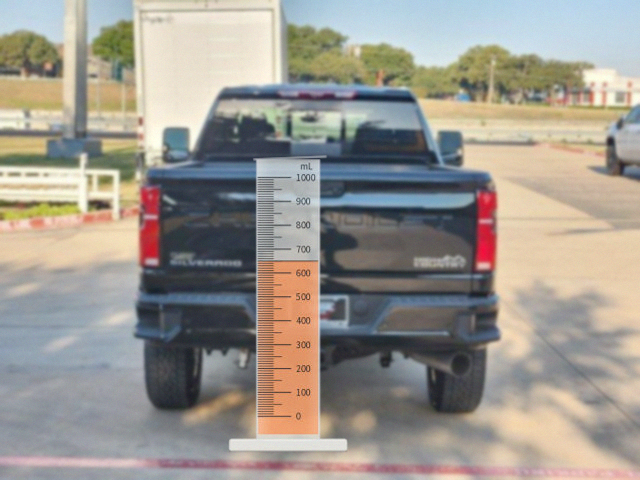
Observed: 650 mL
